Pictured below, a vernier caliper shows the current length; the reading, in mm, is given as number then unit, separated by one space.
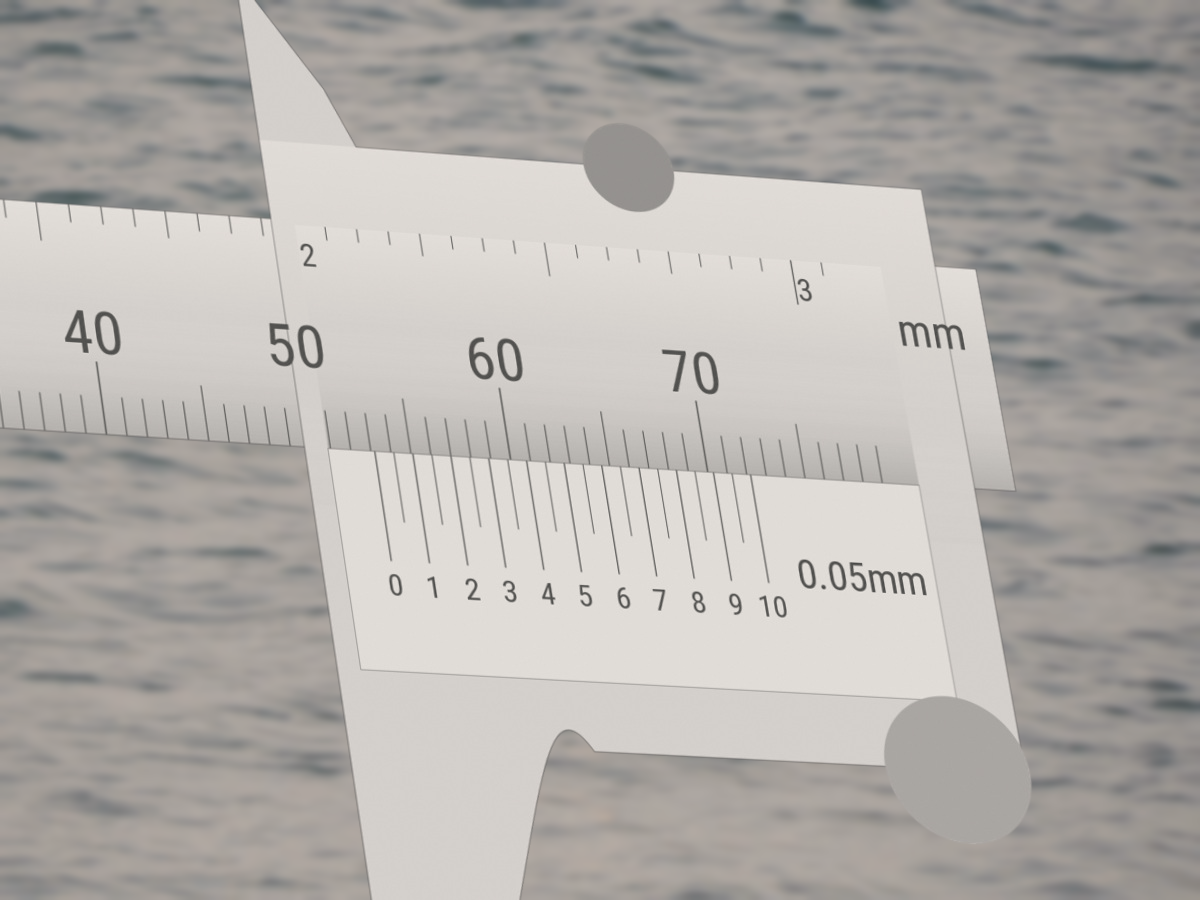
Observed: 53.2 mm
